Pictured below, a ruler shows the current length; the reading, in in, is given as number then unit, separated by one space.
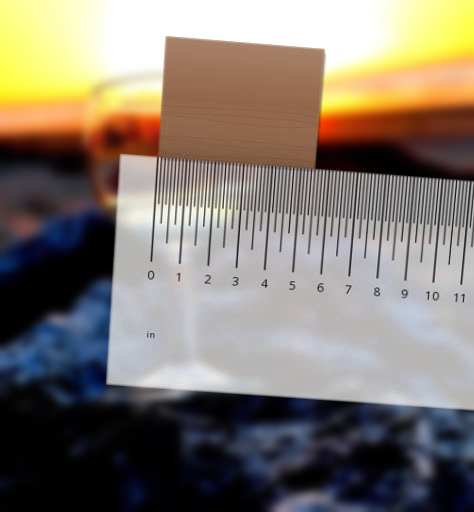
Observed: 5.5 in
